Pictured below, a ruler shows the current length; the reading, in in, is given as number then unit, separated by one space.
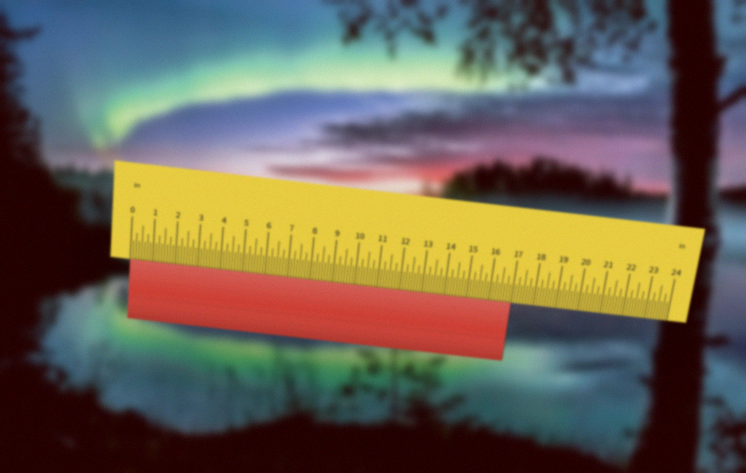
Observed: 17 in
